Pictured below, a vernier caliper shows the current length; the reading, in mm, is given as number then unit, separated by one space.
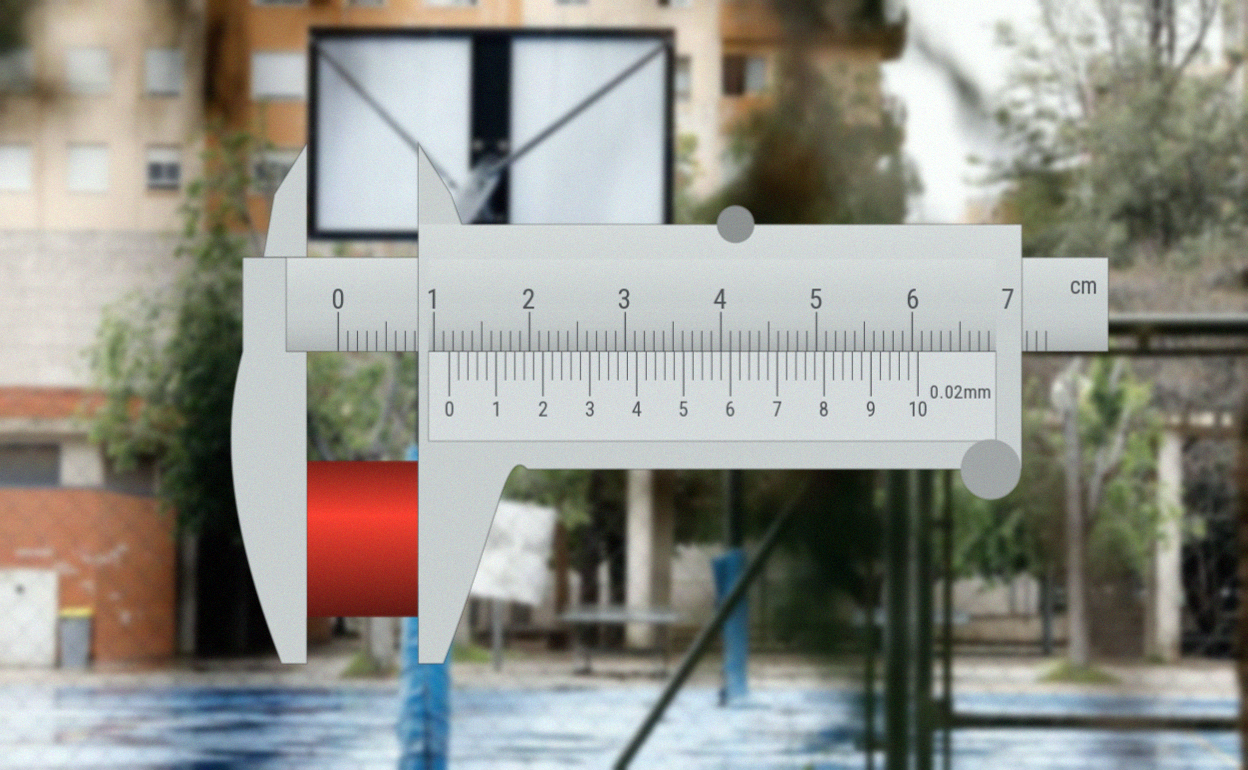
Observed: 11.6 mm
